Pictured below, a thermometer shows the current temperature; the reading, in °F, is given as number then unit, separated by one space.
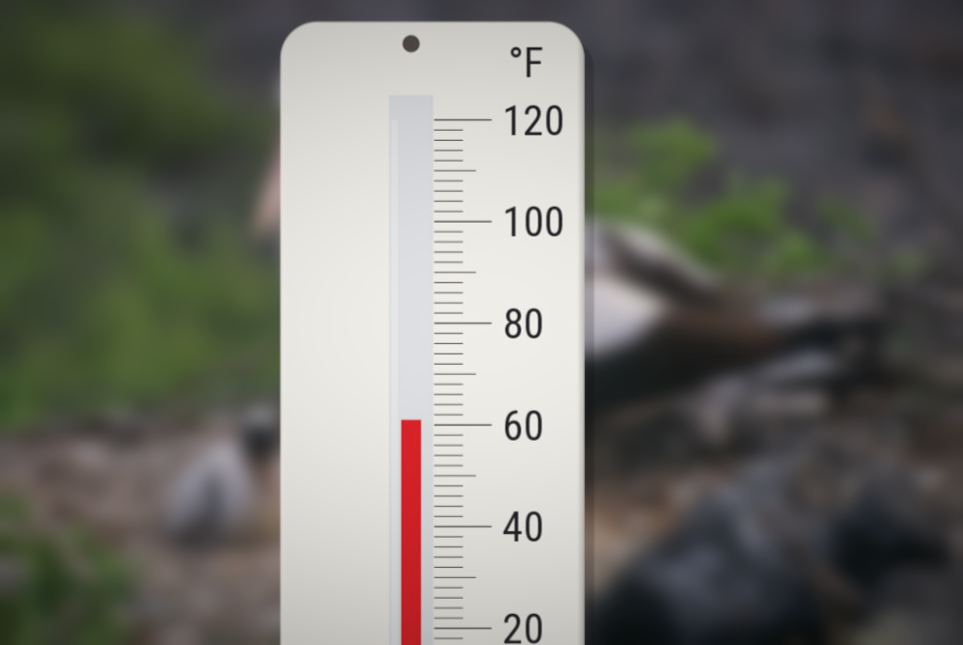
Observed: 61 °F
